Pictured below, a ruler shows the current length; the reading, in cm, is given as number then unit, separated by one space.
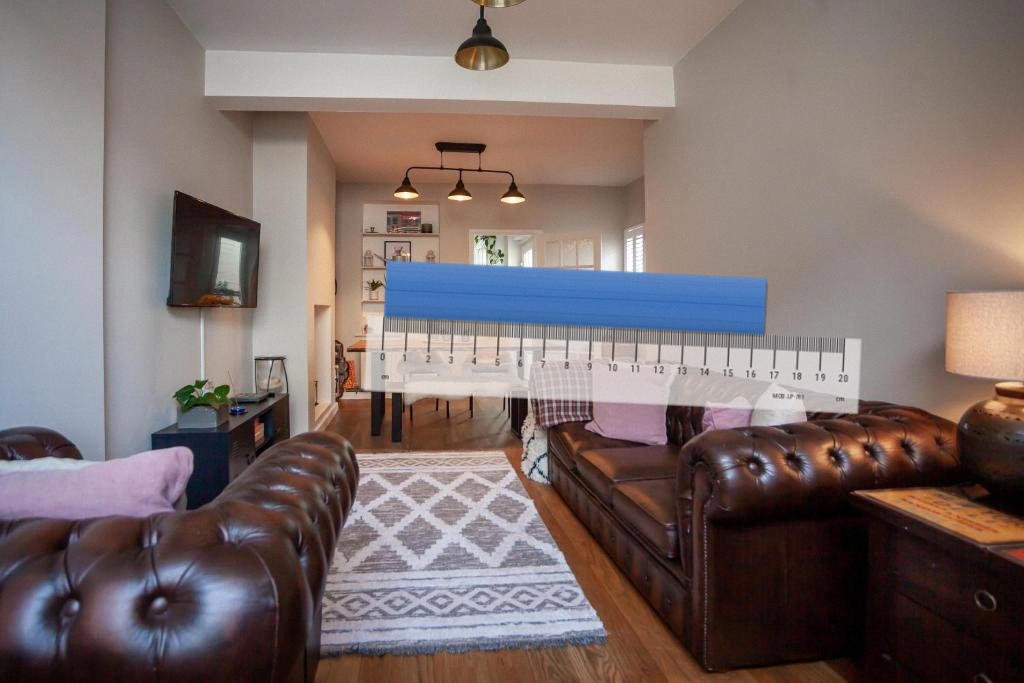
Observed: 16.5 cm
